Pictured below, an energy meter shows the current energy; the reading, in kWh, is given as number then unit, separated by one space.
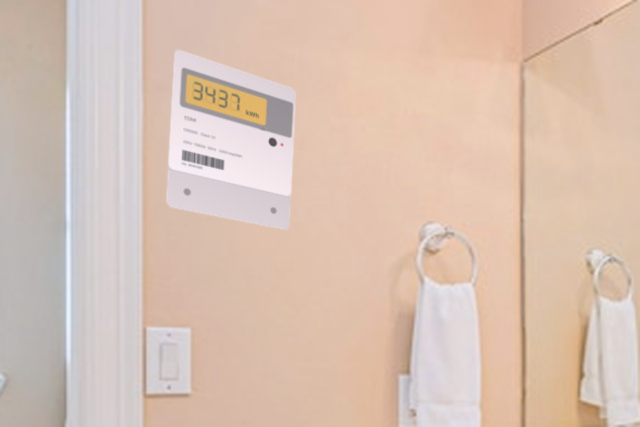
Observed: 3437 kWh
